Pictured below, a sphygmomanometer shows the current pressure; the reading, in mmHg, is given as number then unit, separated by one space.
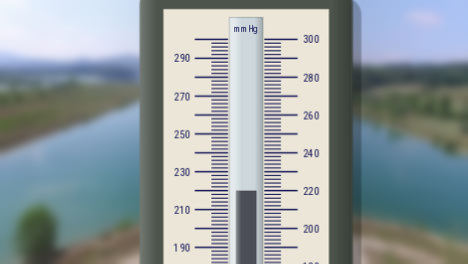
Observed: 220 mmHg
